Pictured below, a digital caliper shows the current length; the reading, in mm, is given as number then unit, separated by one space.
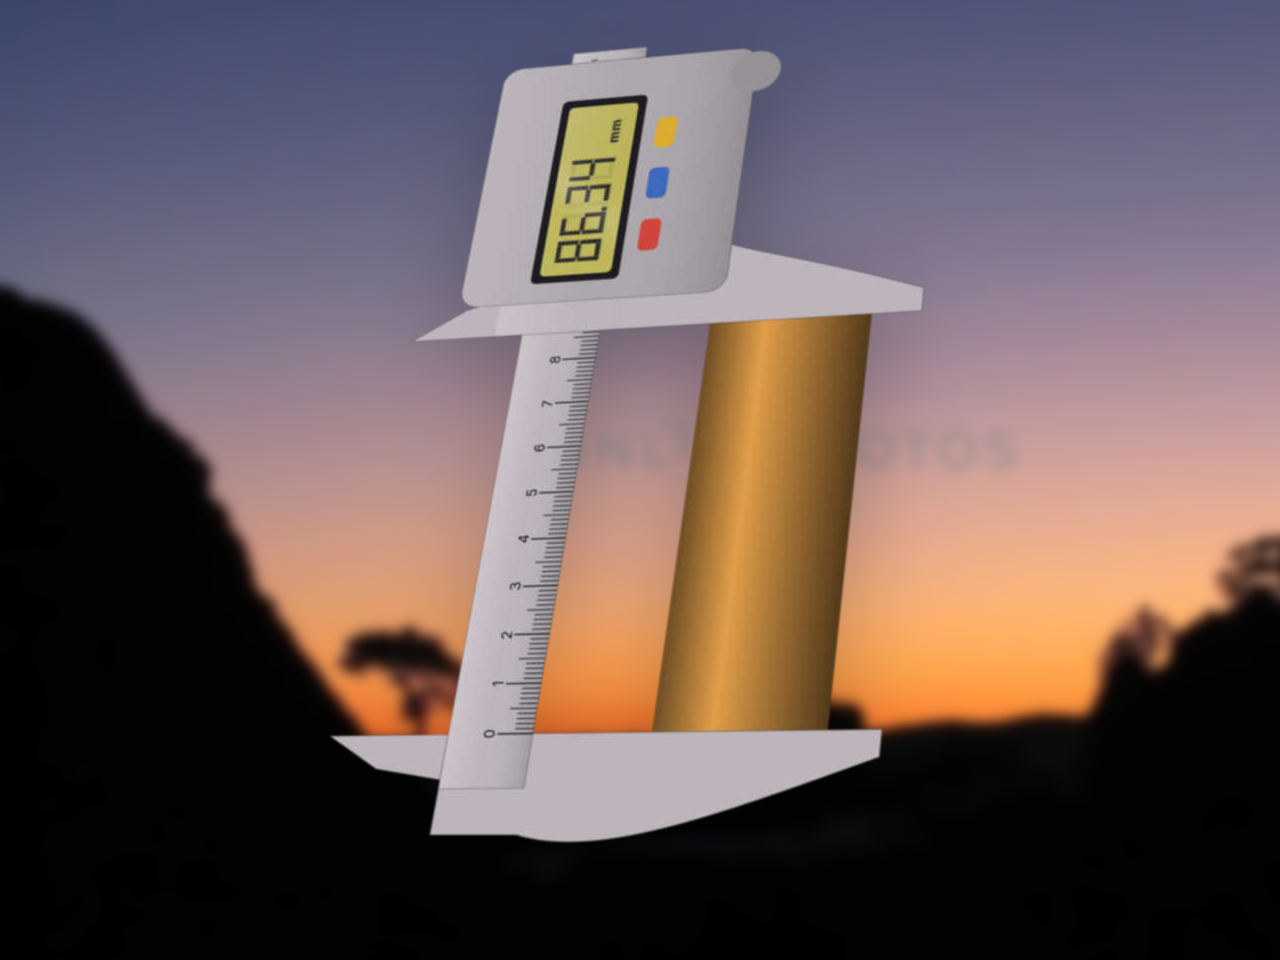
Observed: 86.34 mm
